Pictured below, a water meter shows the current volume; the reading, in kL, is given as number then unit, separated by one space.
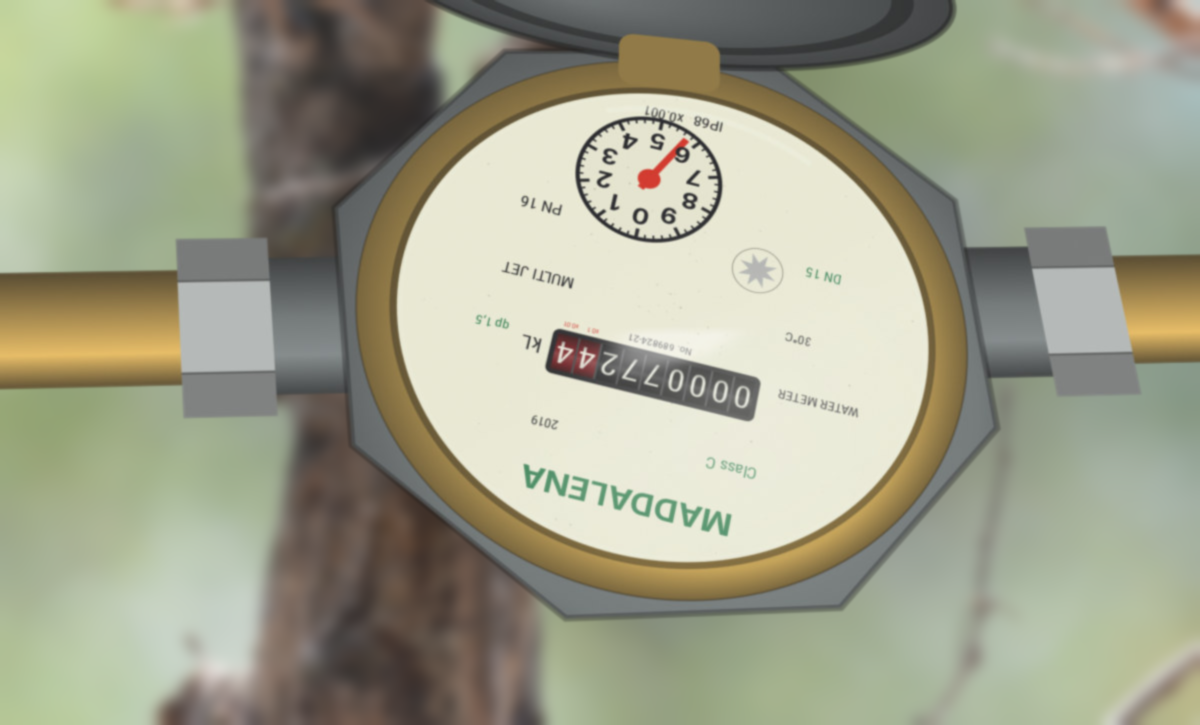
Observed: 772.445 kL
